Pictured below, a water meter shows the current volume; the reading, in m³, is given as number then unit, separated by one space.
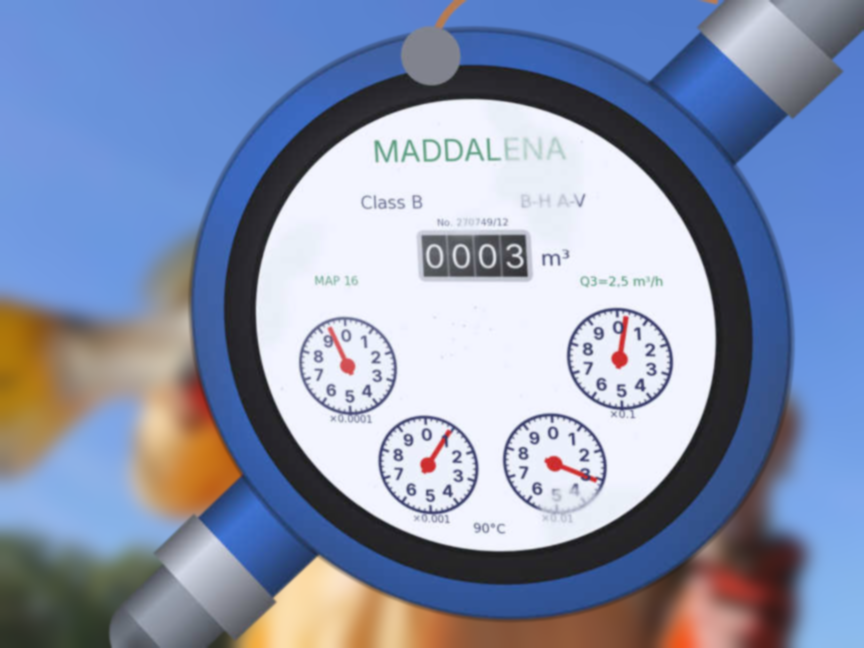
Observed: 3.0309 m³
